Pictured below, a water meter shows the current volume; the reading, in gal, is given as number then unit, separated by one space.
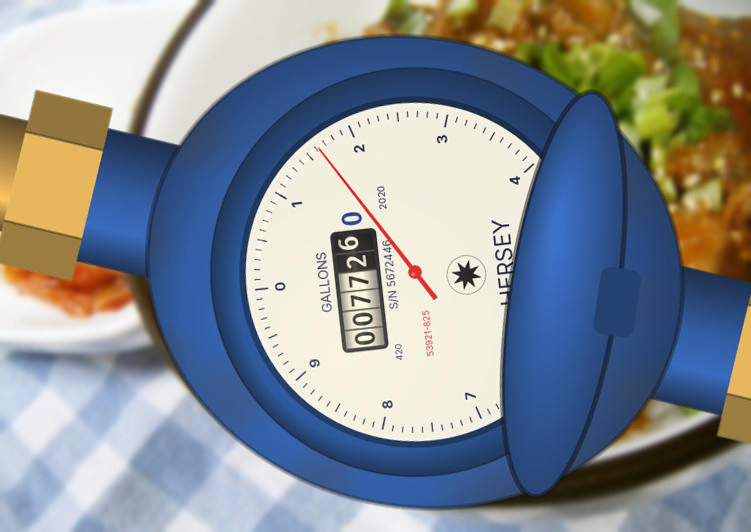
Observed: 77261.6 gal
